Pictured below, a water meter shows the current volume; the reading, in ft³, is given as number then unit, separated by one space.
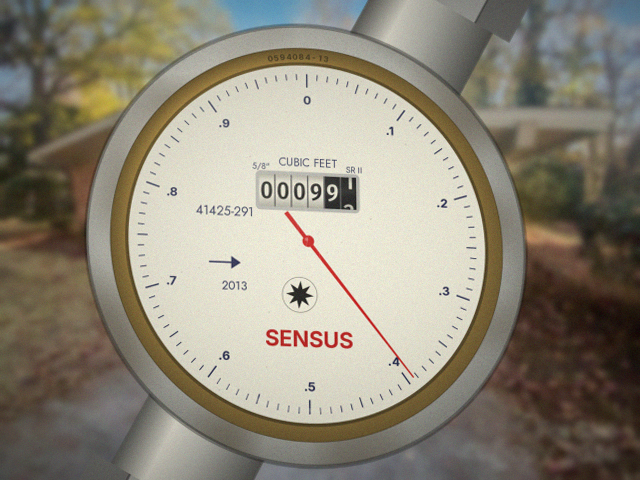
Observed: 991.39 ft³
